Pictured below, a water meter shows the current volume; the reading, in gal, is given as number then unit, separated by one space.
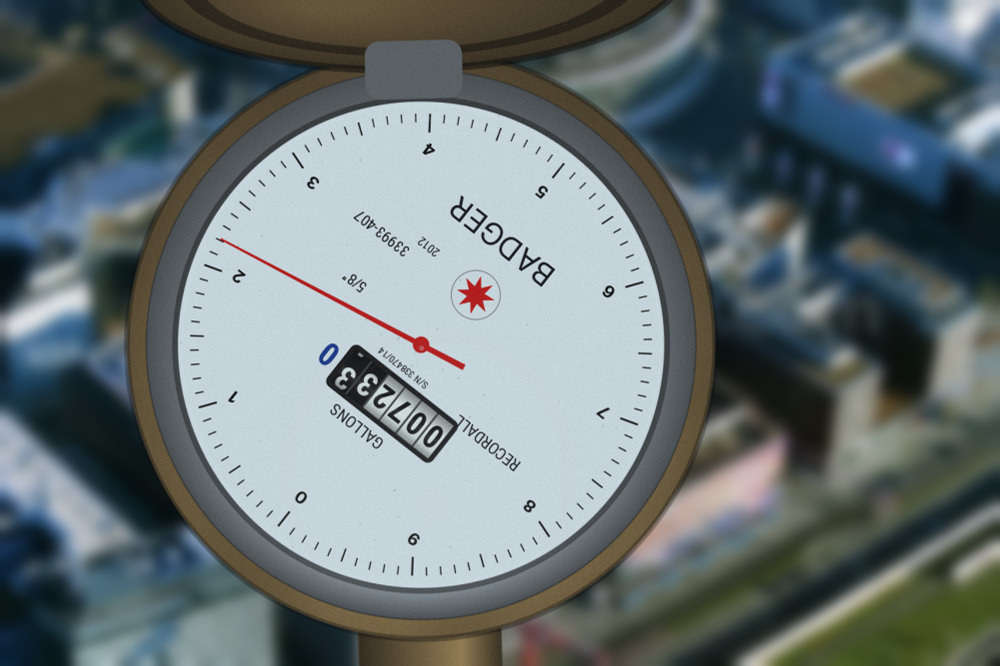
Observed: 72332.2 gal
